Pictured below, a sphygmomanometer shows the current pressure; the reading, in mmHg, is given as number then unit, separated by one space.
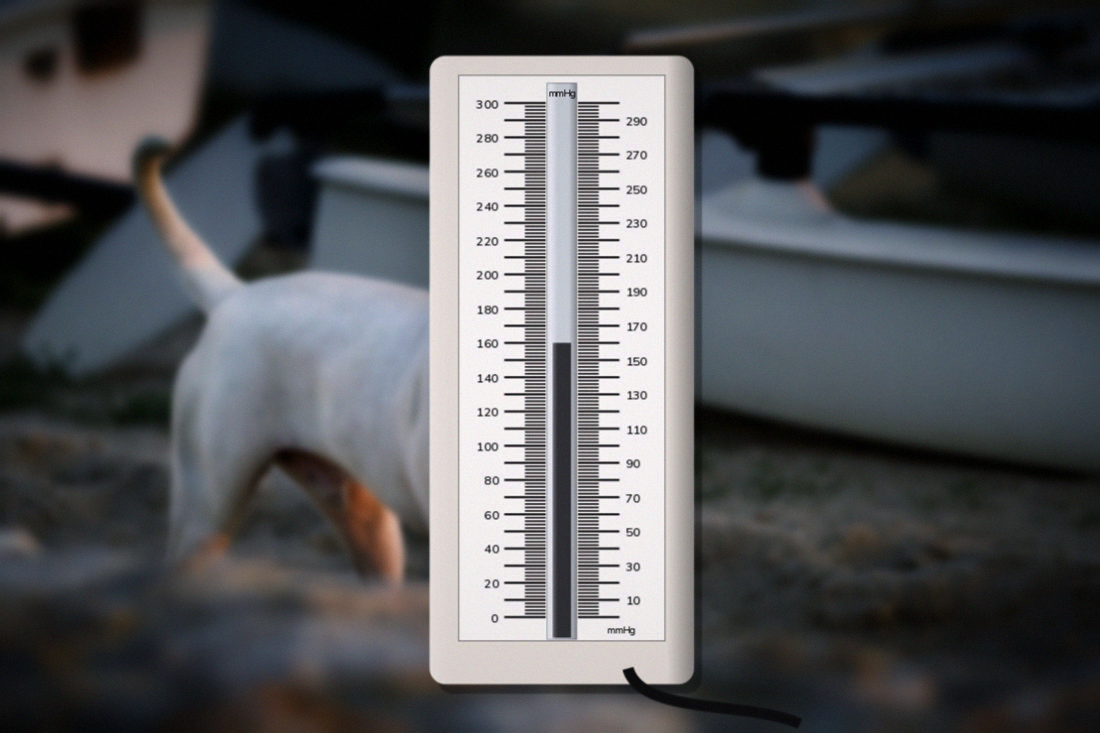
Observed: 160 mmHg
